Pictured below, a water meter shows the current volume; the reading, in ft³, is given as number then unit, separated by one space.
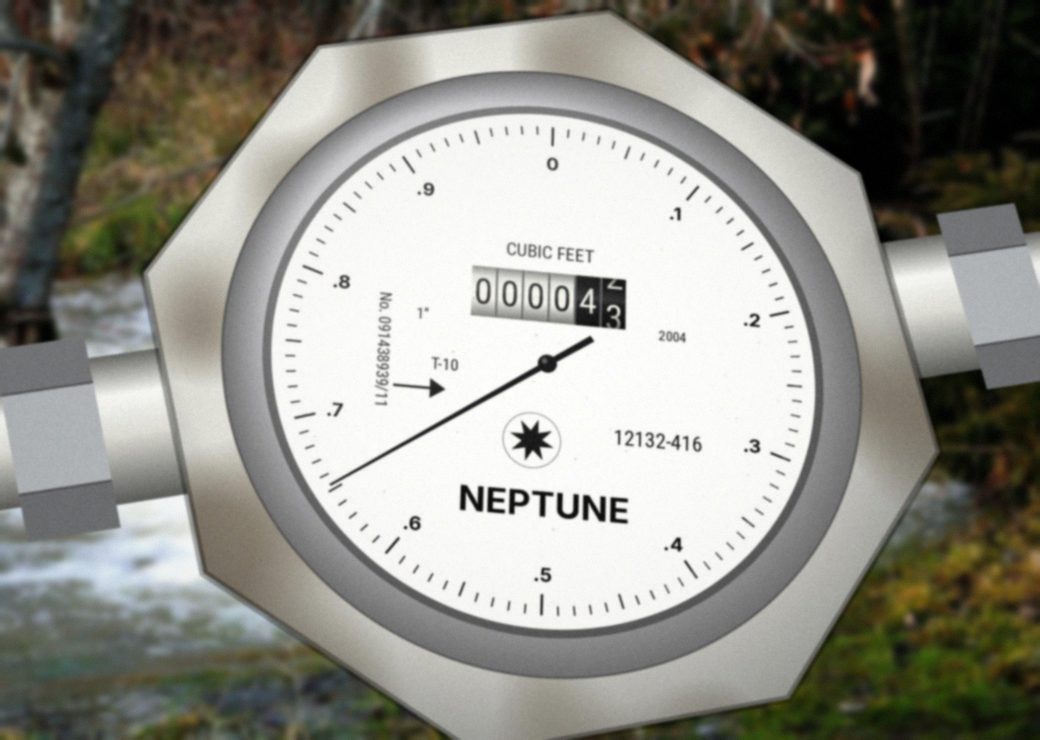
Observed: 42.65 ft³
